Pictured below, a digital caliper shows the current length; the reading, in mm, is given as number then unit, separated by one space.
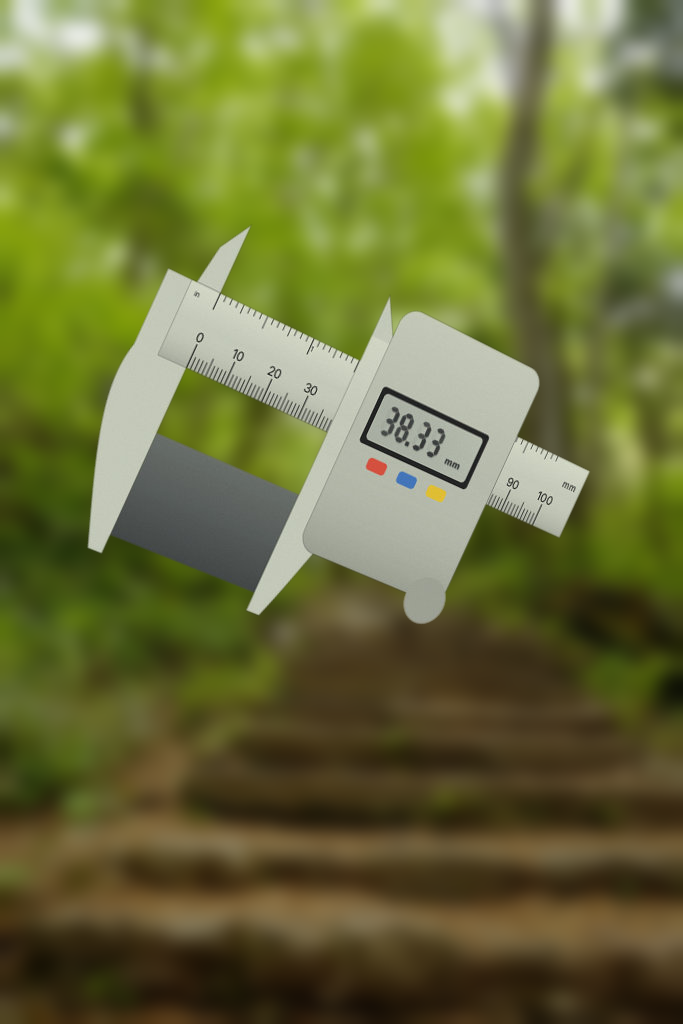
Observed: 38.33 mm
